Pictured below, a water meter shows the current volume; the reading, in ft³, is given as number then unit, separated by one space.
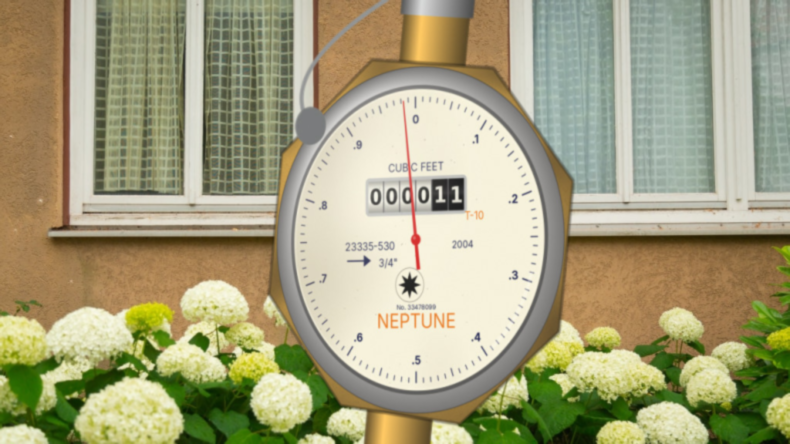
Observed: 10.98 ft³
